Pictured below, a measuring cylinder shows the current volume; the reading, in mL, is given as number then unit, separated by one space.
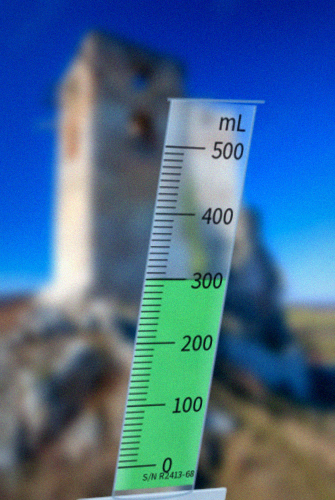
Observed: 300 mL
